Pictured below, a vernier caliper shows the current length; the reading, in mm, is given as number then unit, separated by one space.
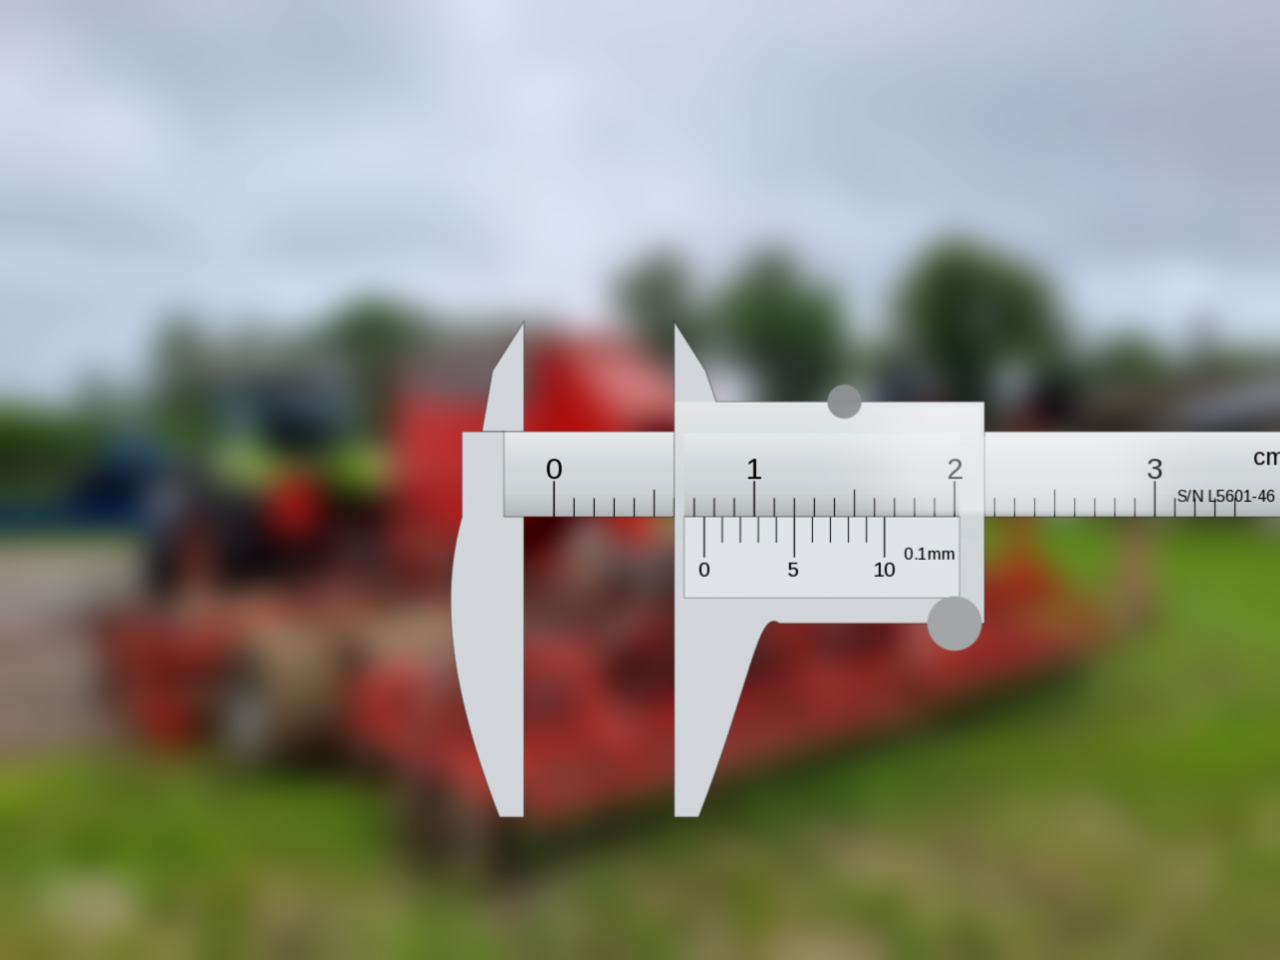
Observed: 7.5 mm
